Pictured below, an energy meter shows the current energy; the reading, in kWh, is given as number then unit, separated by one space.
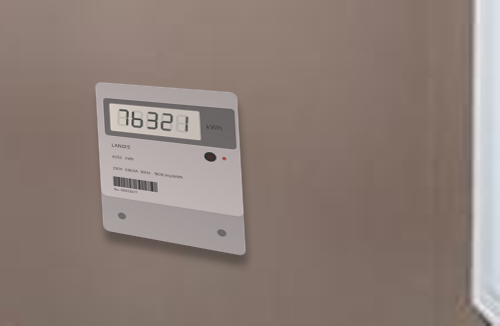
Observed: 76321 kWh
